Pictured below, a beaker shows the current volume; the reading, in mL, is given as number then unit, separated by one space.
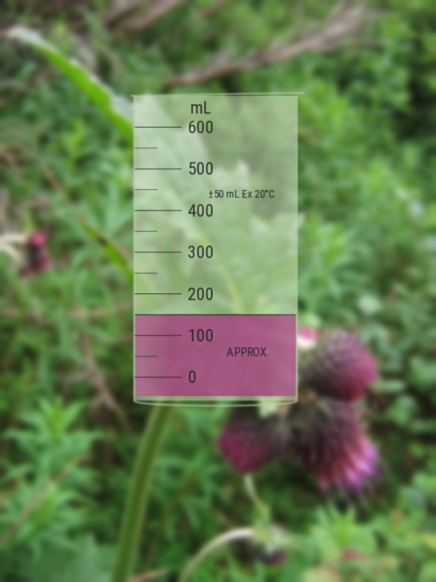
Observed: 150 mL
